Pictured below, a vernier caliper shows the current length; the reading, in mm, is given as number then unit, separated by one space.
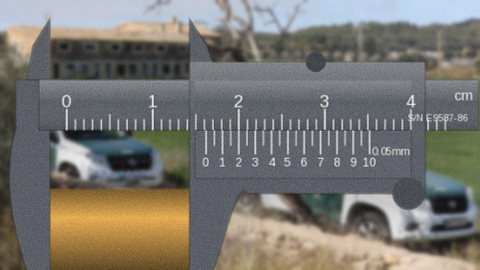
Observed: 16.2 mm
